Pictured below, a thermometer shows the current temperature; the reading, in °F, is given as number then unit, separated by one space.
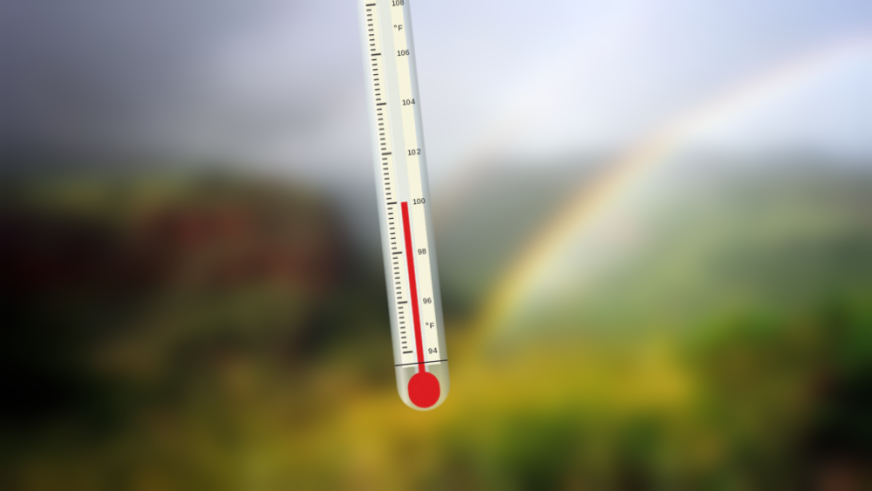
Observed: 100 °F
